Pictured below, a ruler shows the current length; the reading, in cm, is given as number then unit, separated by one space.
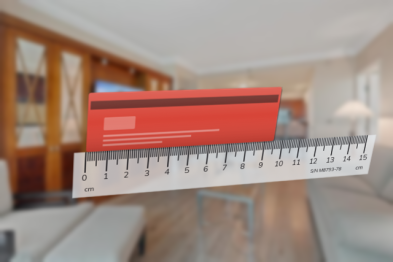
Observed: 9.5 cm
